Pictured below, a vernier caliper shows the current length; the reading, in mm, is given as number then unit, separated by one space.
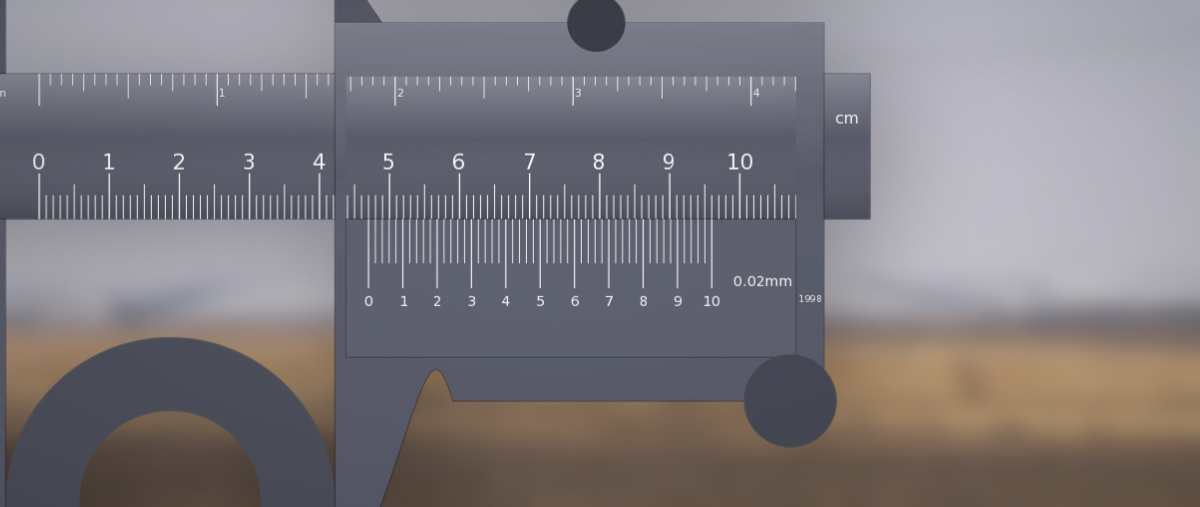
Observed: 47.0 mm
